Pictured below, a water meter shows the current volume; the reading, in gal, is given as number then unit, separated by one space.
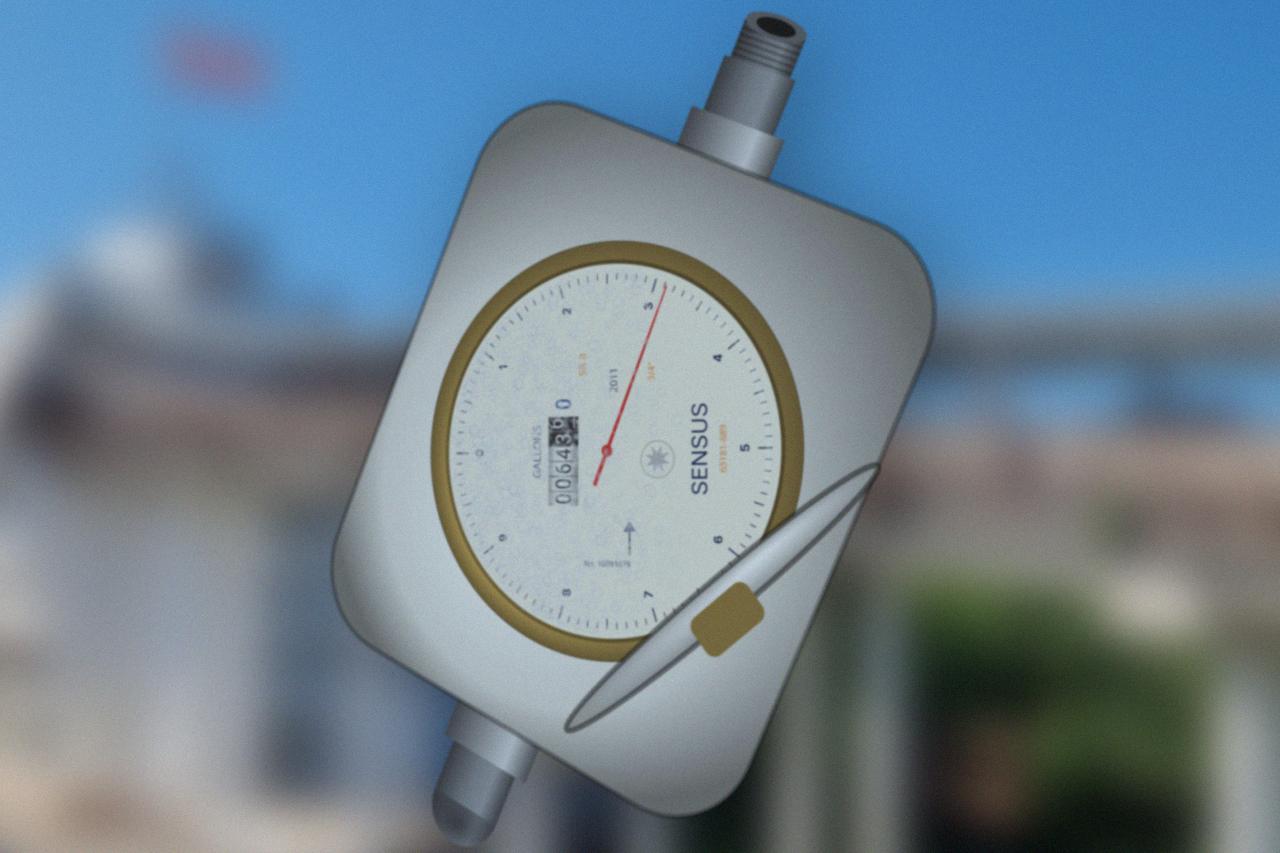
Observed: 64363.1 gal
